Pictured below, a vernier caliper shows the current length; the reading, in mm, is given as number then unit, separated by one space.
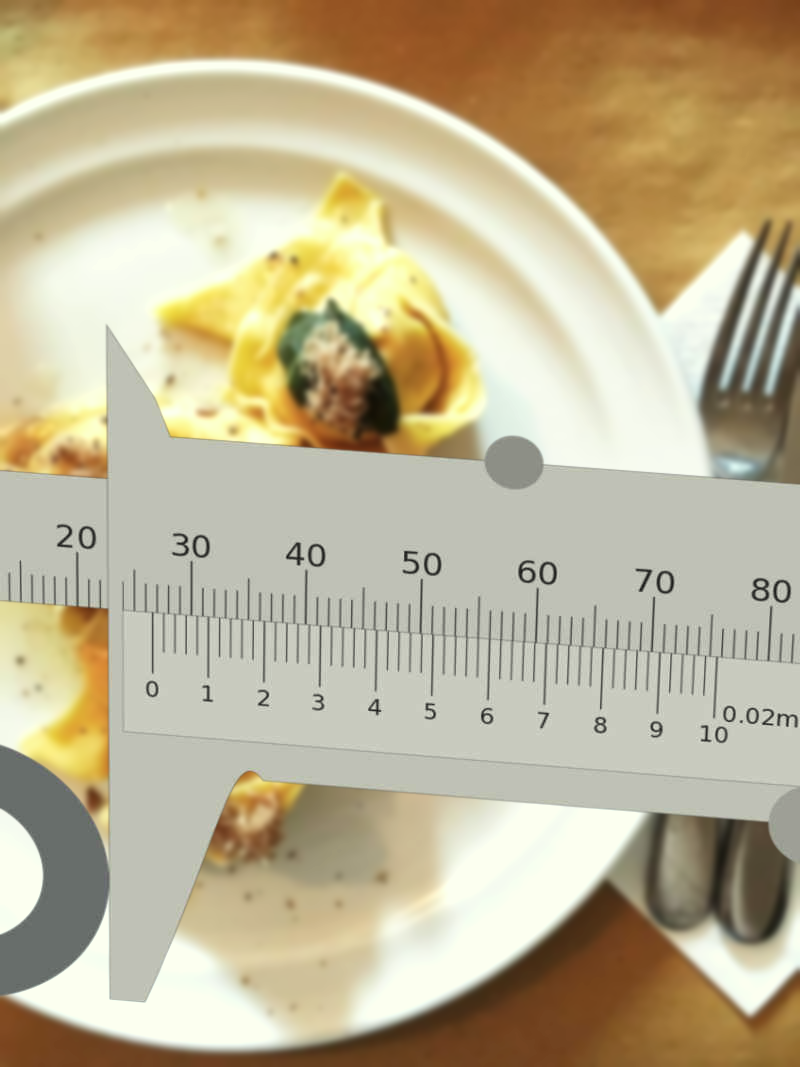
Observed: 26.6 mm
